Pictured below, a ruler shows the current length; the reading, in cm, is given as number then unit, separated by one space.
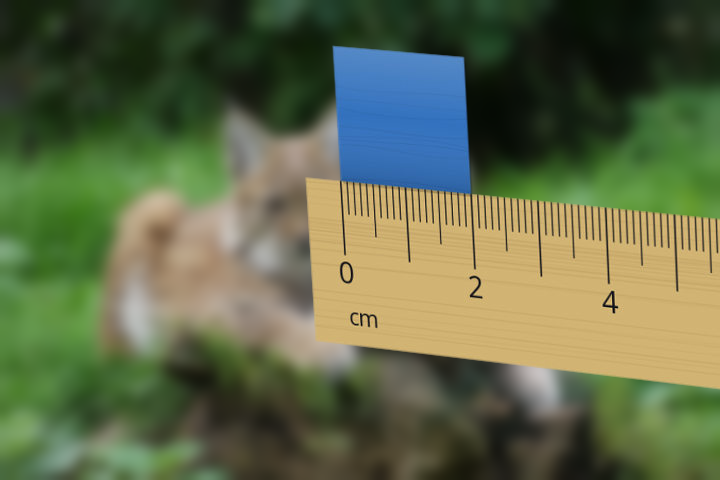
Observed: 2 cm
